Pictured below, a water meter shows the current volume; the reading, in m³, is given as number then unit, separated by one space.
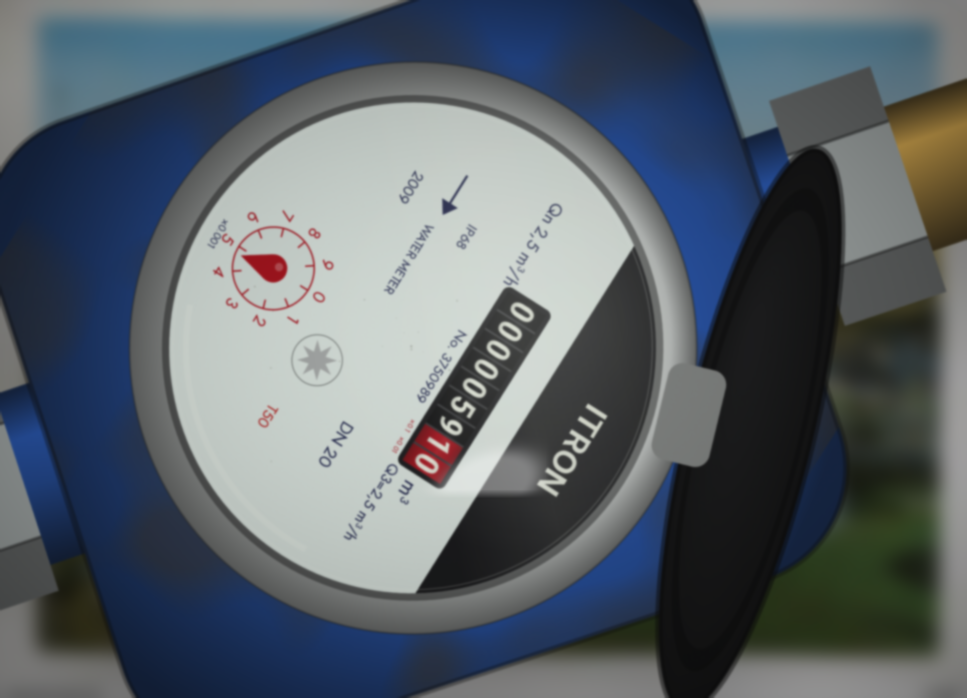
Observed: 59.104 m³
